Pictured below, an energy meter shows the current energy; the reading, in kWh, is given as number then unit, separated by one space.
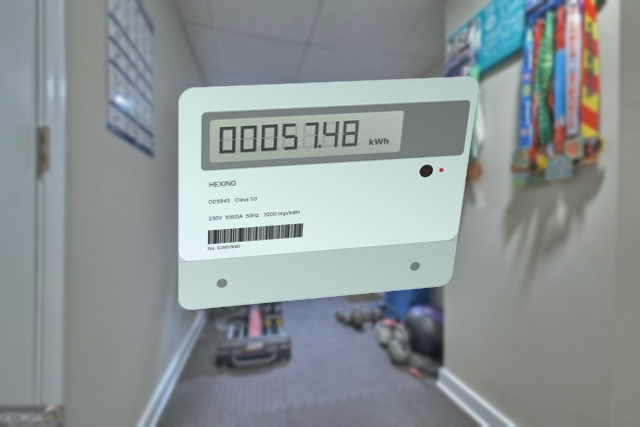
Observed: 57.48 kWh
